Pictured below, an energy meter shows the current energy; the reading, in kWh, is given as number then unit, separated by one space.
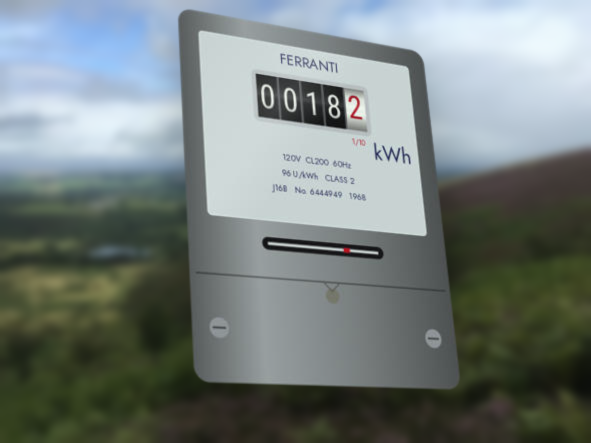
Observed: 18.2 kWh
